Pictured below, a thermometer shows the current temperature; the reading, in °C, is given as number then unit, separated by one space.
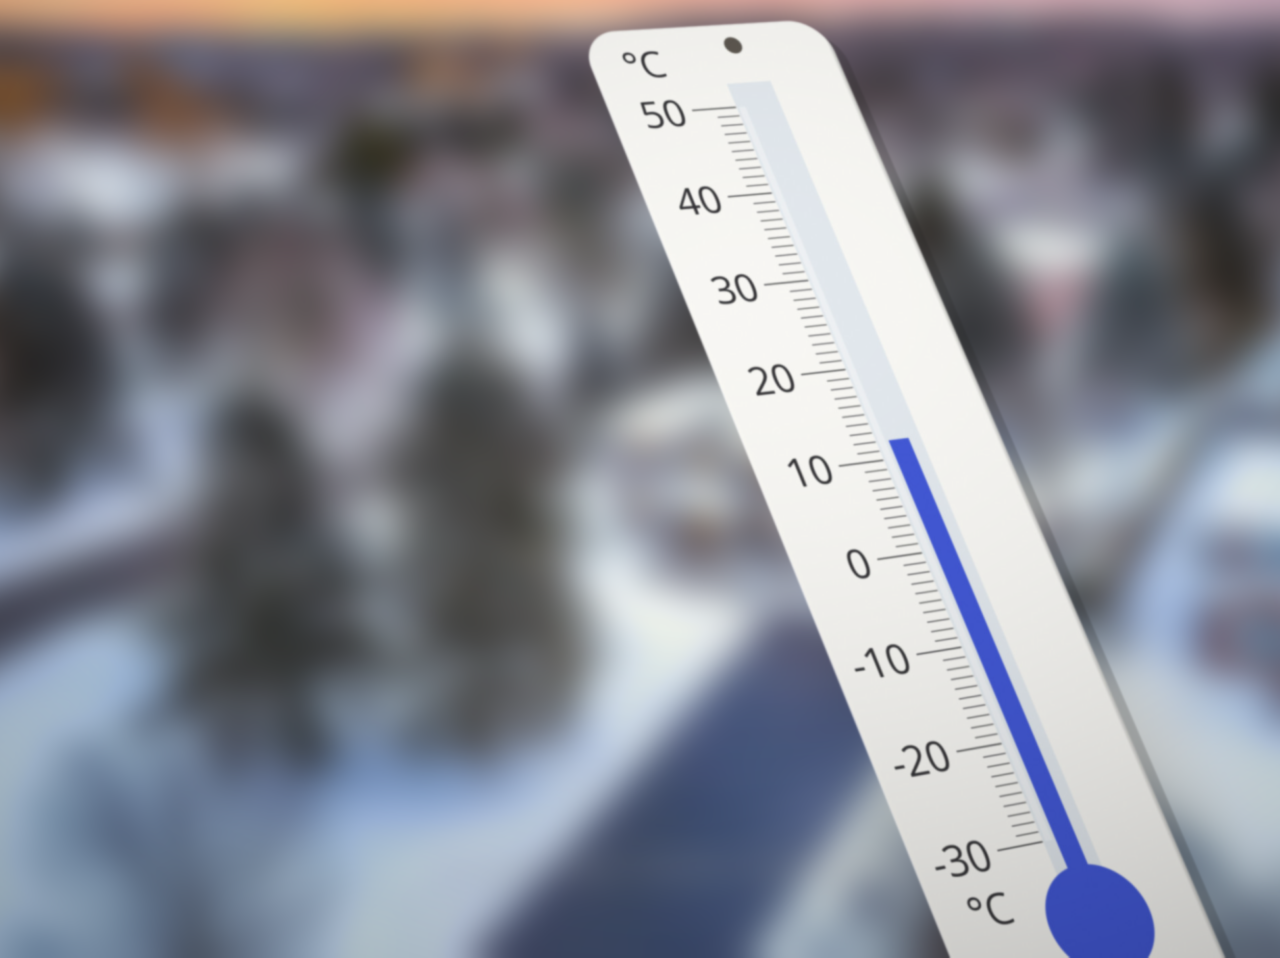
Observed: 12 °C
